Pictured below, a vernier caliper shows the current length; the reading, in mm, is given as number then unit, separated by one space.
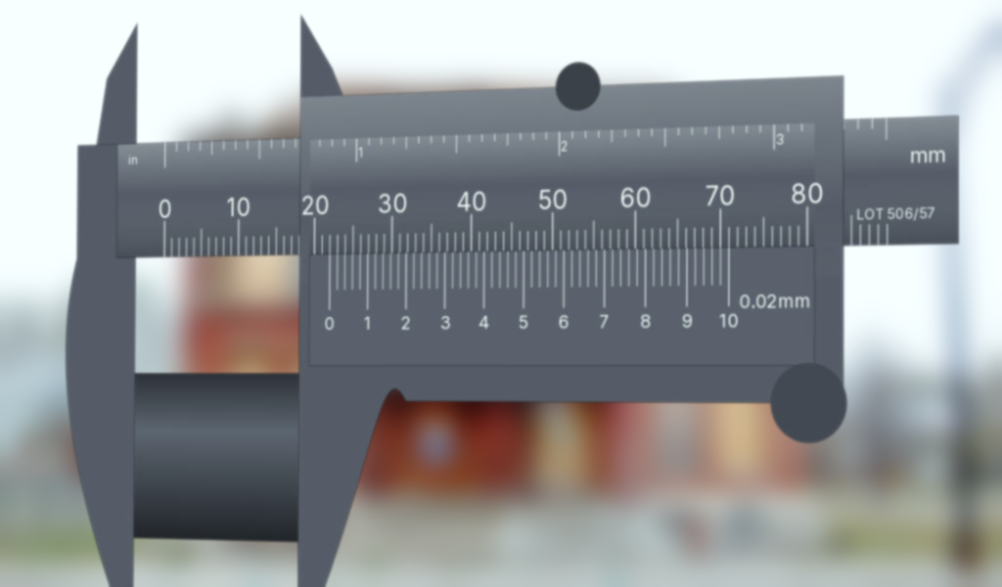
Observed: 22.0 mm
